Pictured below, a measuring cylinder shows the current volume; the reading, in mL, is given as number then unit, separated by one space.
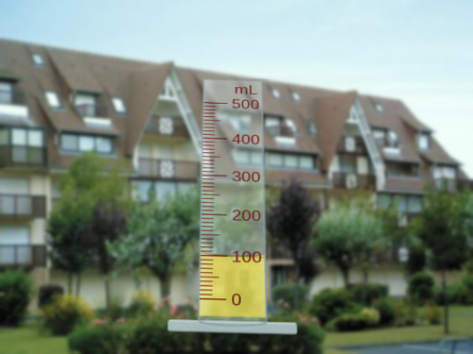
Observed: 100 mL
